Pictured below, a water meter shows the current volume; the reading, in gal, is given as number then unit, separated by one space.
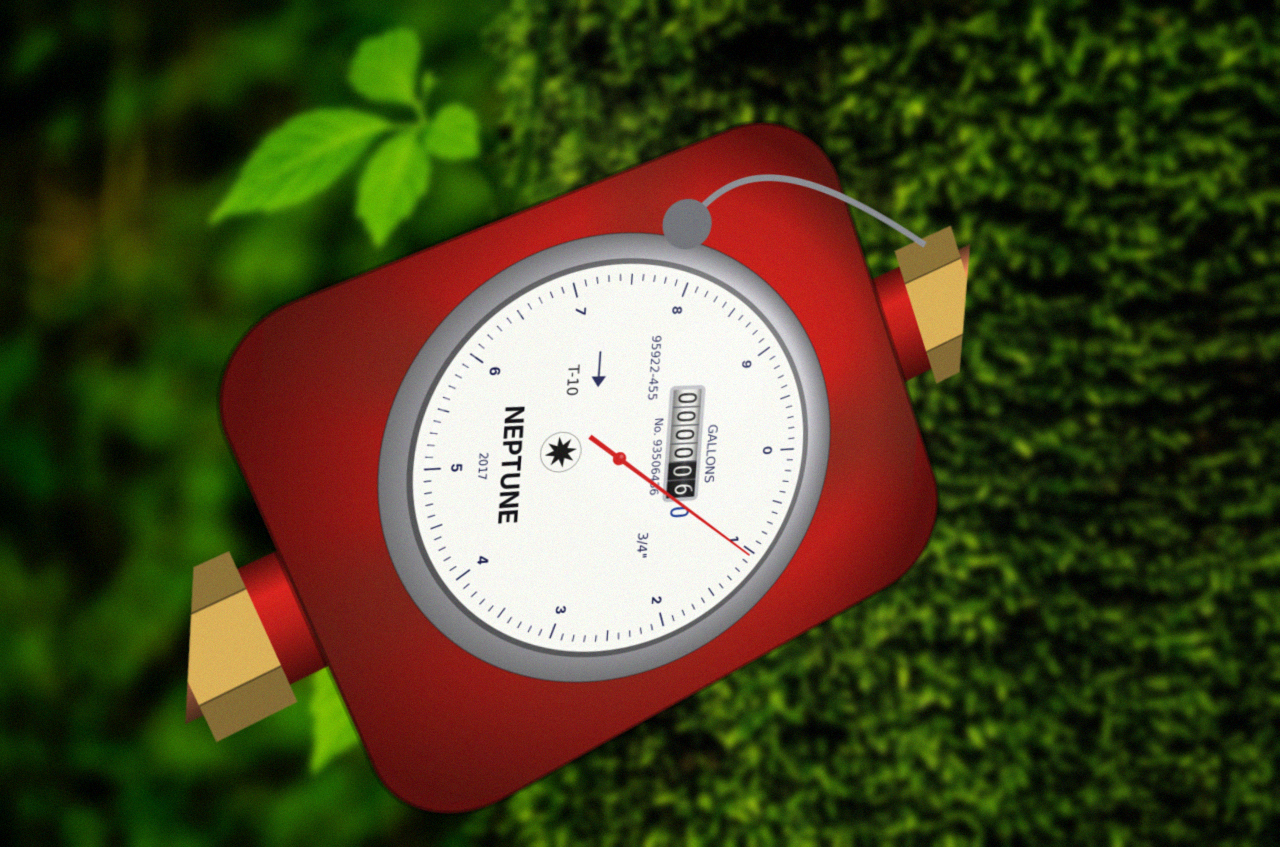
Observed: 61.0 gal
